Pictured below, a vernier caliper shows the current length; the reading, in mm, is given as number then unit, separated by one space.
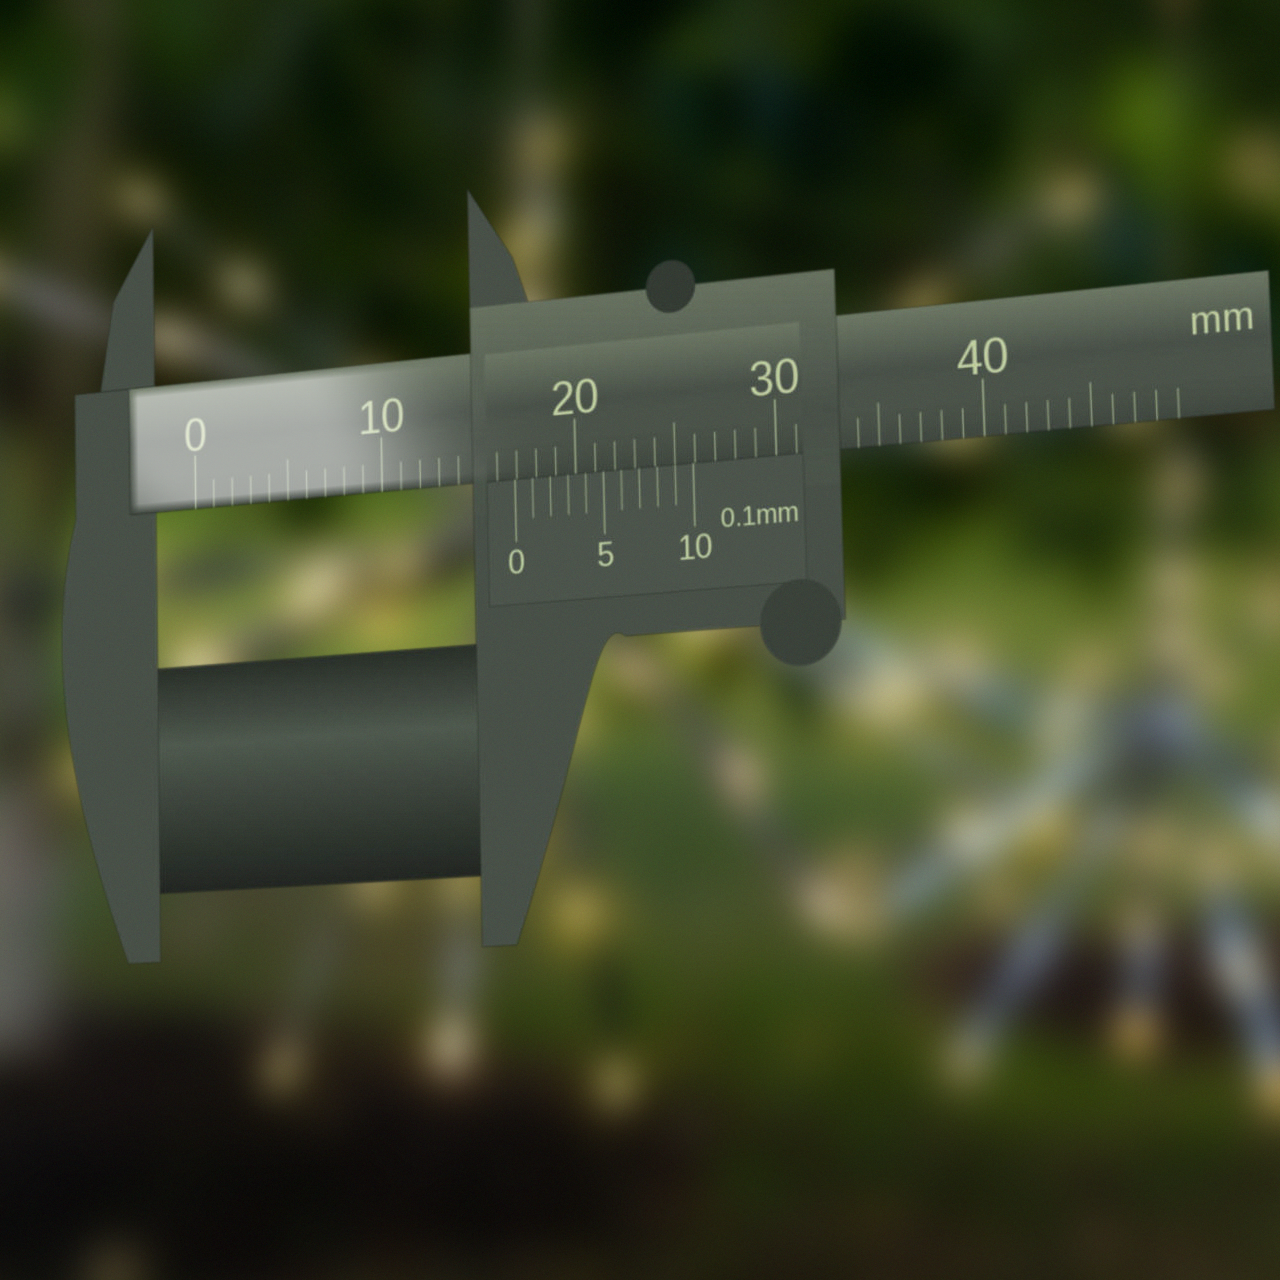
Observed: 16.9 mm
